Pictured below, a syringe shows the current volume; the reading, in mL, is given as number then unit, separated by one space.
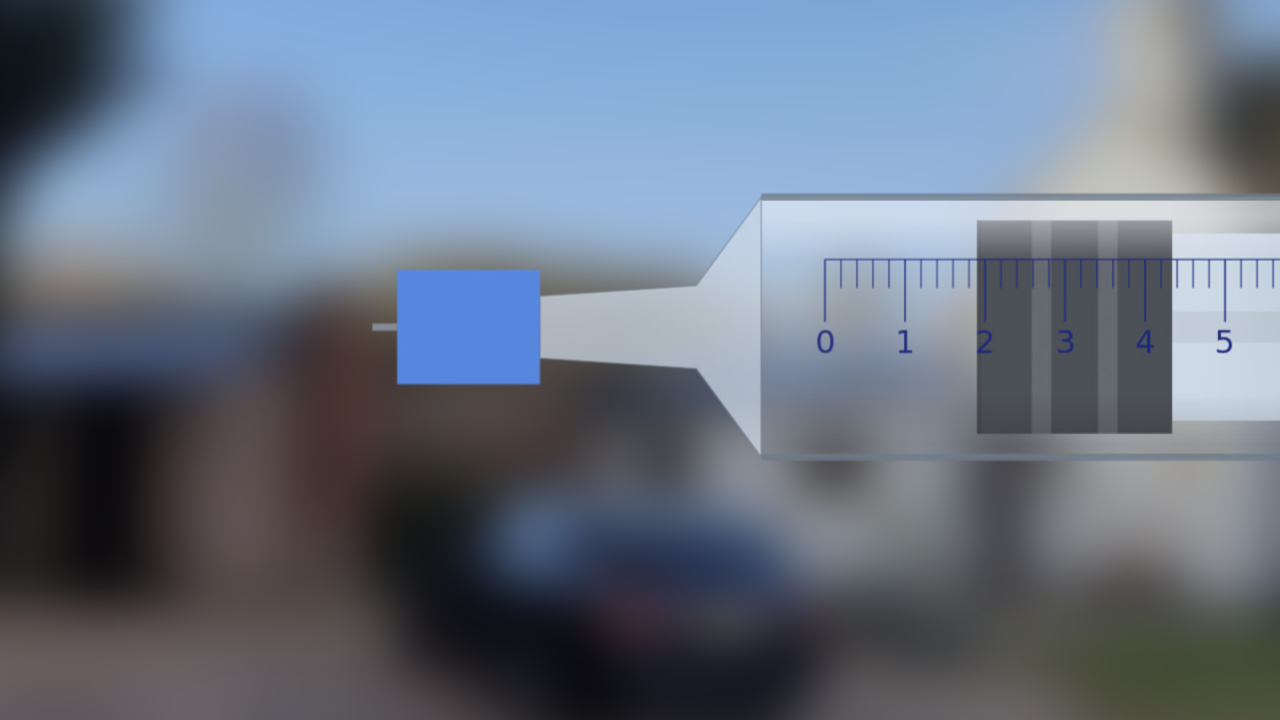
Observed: 1.9 mL
